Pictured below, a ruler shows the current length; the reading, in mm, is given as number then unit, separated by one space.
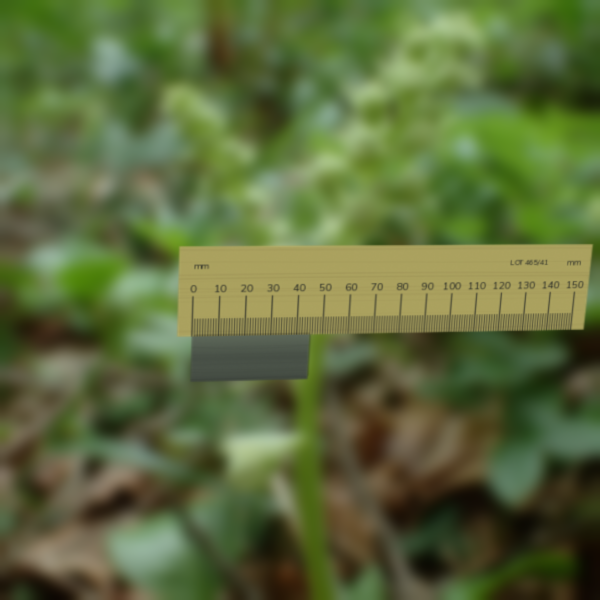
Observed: 45 mm
